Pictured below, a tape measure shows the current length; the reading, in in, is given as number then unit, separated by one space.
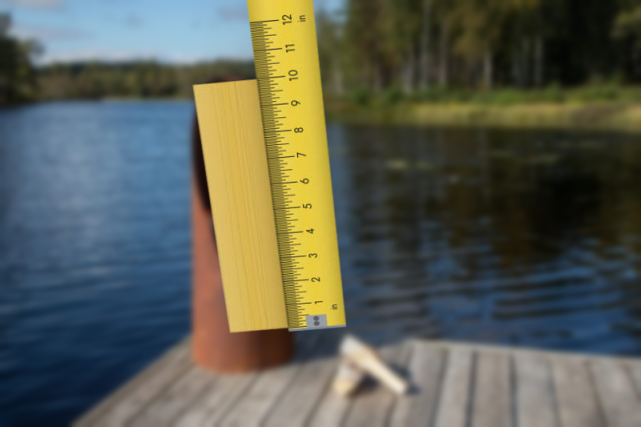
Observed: 10 in
